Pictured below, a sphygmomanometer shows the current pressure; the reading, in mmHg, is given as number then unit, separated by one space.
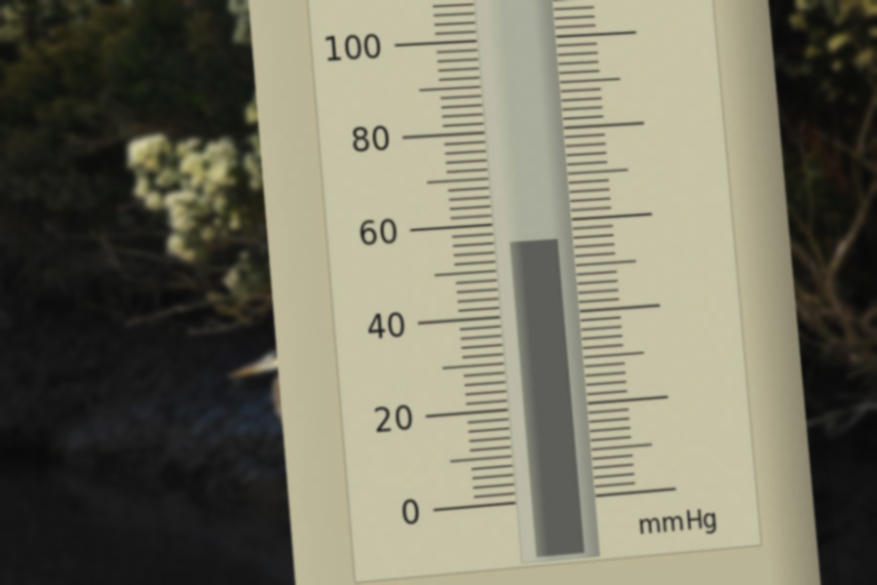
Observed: 56 mmHg
